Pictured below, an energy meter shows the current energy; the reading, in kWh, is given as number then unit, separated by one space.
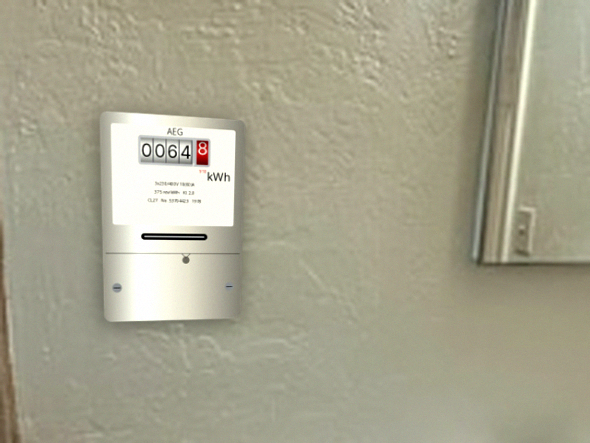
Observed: 64.8 kWh
